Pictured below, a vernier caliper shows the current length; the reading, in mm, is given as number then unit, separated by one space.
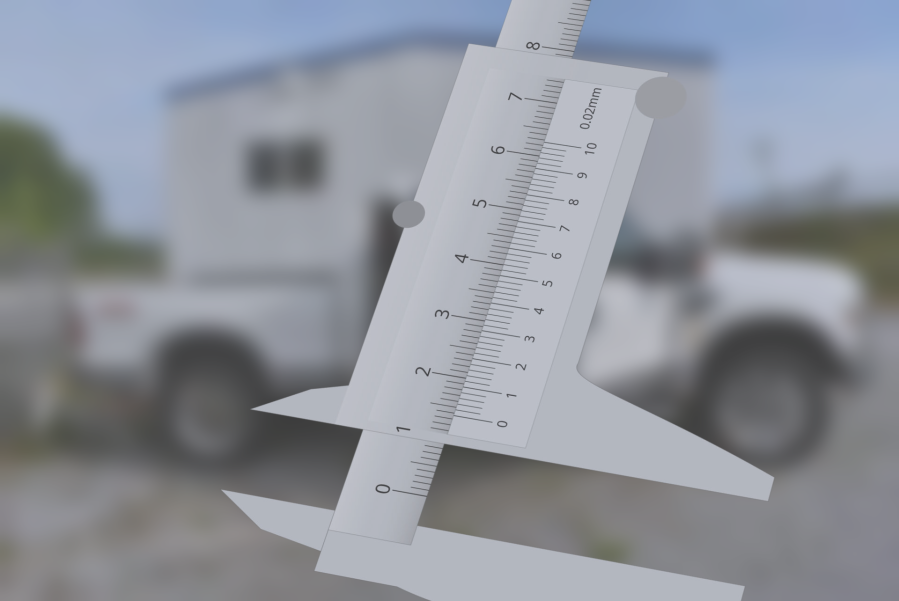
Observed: 13.6 mm
